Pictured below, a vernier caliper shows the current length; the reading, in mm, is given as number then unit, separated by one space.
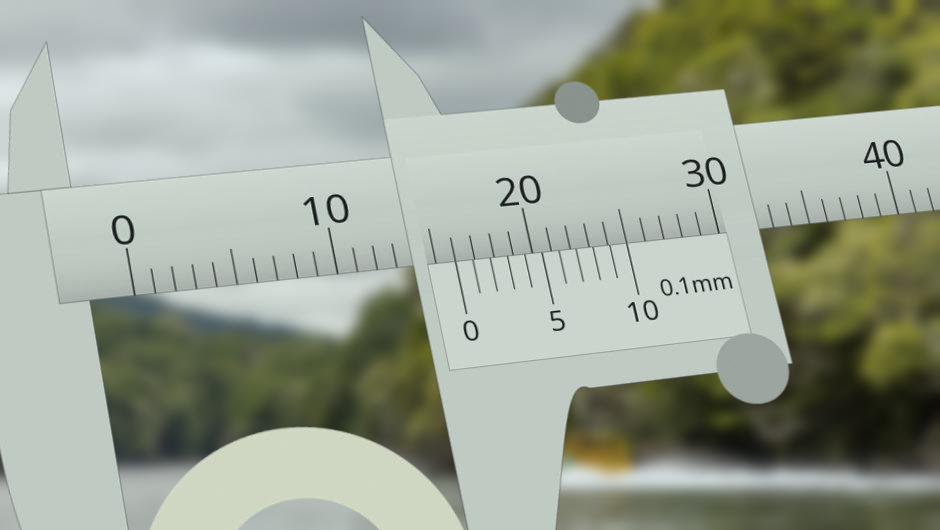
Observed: 16.0 mm
